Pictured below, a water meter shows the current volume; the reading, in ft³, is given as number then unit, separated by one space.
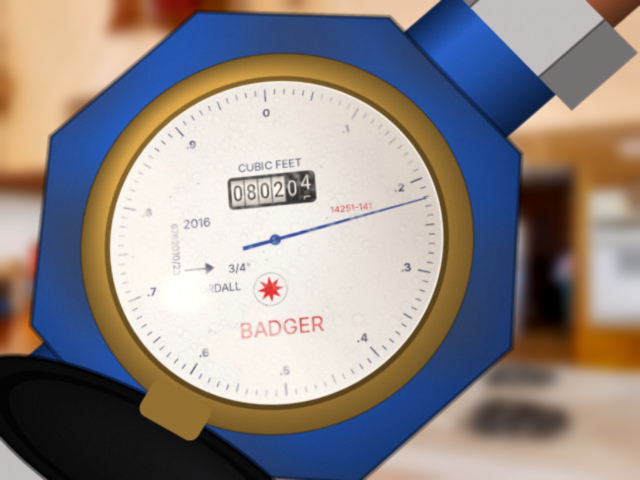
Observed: 80204.22 ft³
